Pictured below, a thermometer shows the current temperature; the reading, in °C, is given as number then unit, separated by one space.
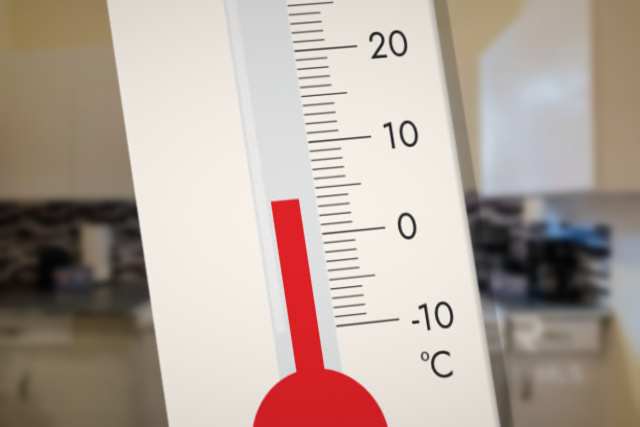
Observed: 4 °C
